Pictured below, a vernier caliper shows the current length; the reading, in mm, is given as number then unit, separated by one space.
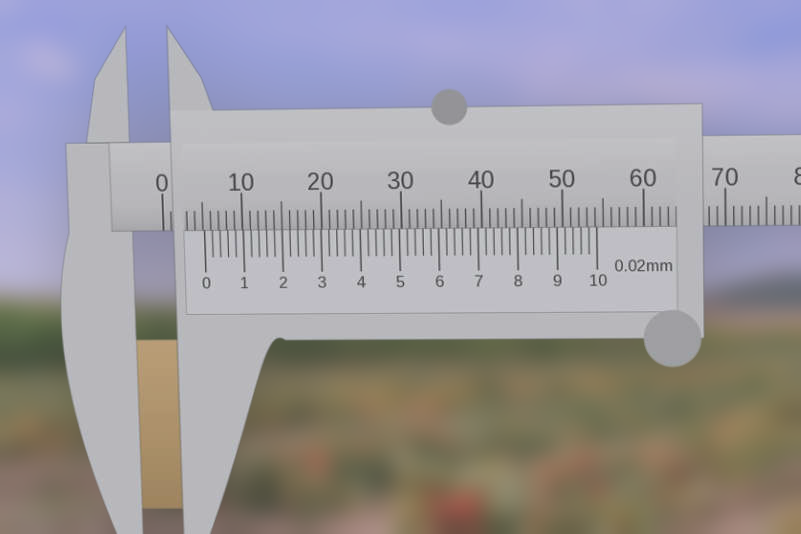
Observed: 5.2 mm
